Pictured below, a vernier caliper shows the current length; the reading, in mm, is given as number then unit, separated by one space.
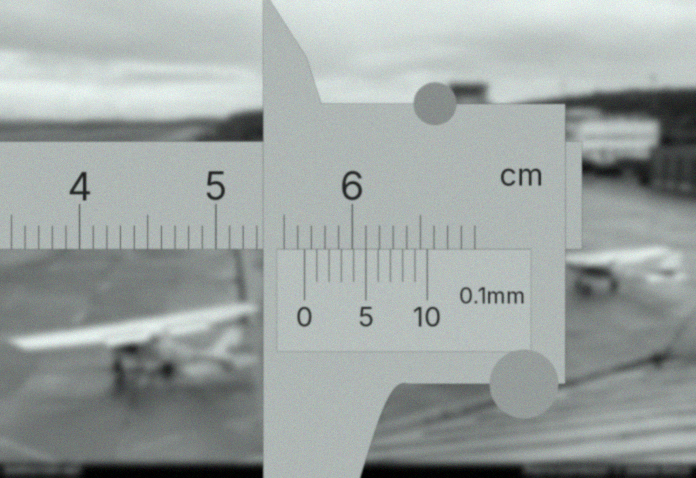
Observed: 56.5 mm
